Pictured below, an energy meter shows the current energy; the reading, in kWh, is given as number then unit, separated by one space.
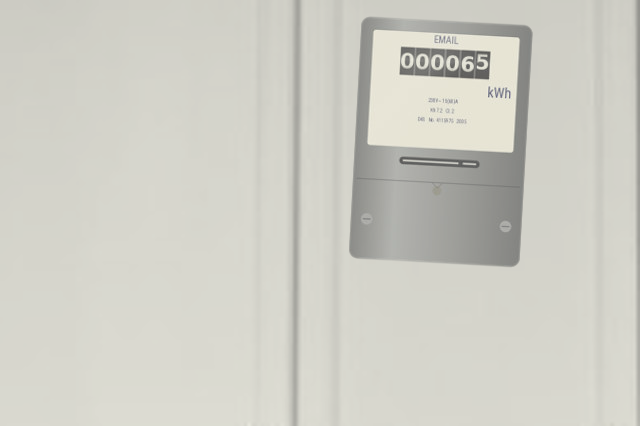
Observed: 65 kWh
